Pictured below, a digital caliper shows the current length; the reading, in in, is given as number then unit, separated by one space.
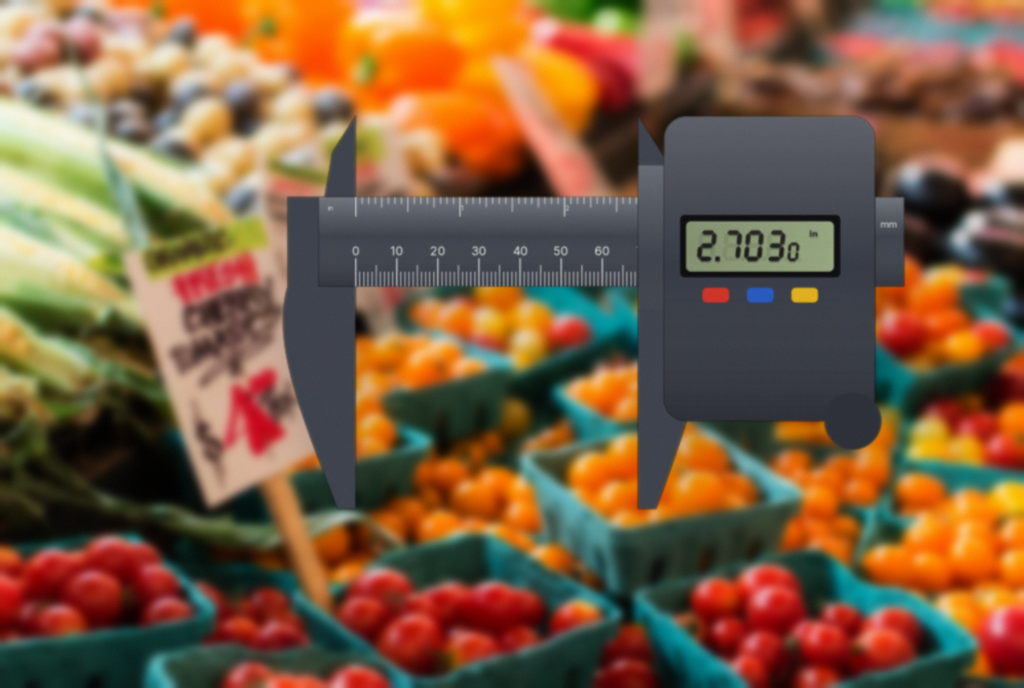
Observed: 2.7030 in
